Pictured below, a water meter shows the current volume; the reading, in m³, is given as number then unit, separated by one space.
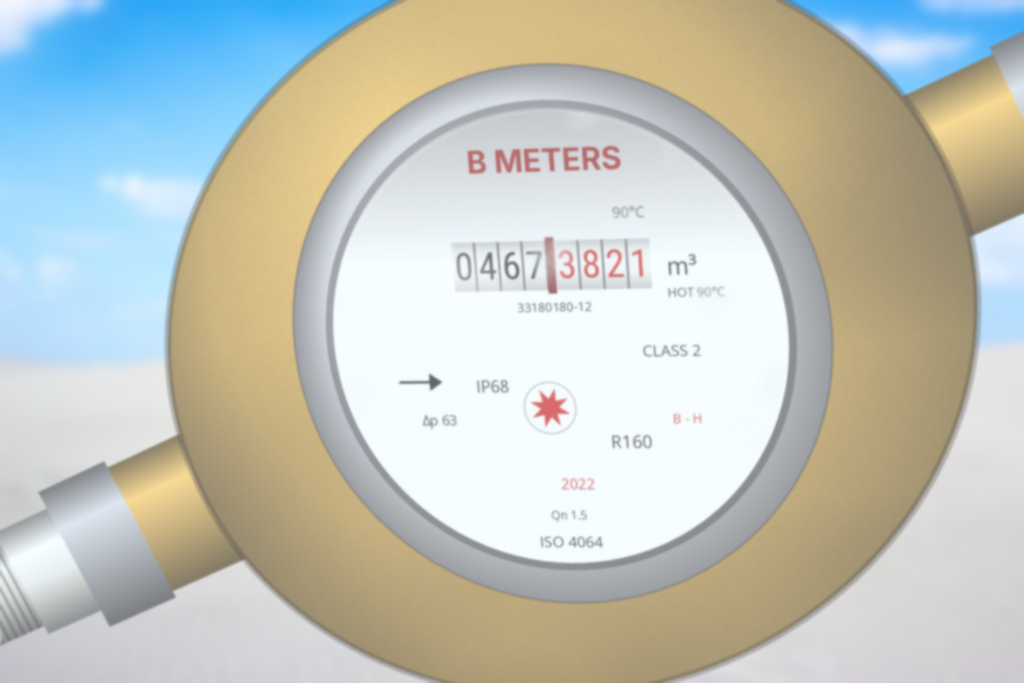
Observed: 467.3821 m³
